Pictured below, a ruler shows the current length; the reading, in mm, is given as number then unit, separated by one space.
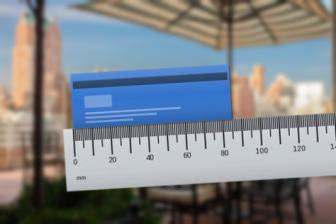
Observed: 85 mm
